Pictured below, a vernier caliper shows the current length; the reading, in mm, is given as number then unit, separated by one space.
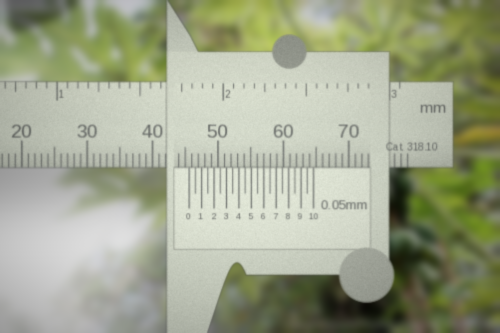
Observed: 45.6 mm
